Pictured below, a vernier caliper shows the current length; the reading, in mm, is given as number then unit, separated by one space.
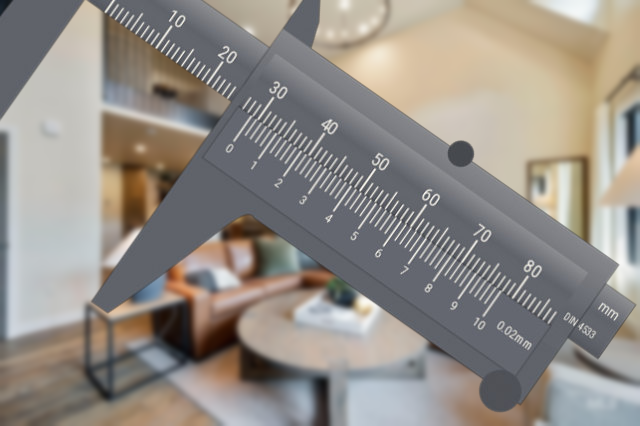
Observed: 28.8 mm
